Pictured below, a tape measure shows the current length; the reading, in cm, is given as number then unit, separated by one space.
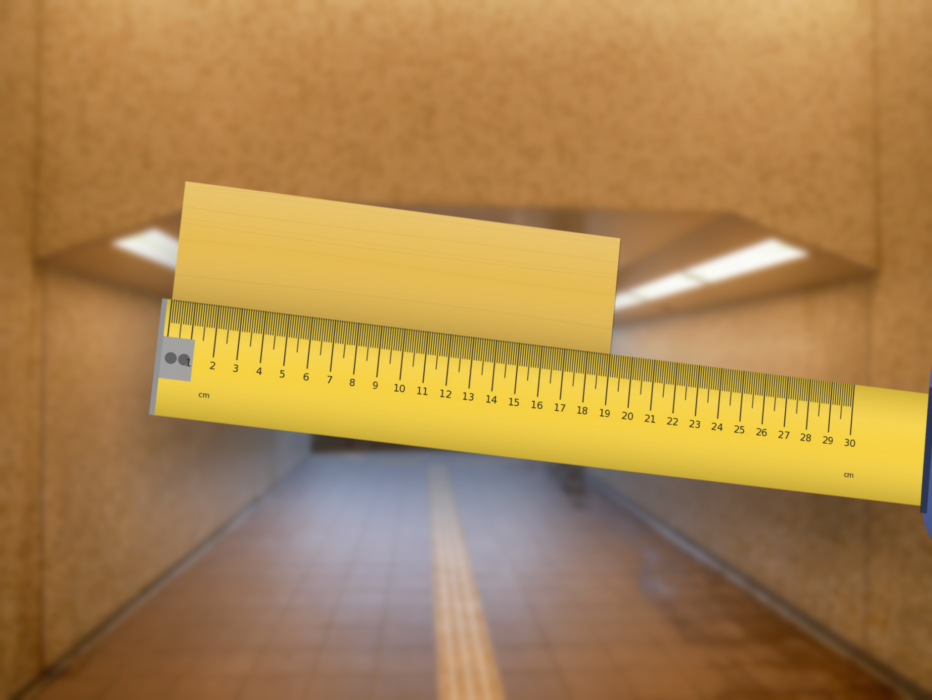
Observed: 19 cm
